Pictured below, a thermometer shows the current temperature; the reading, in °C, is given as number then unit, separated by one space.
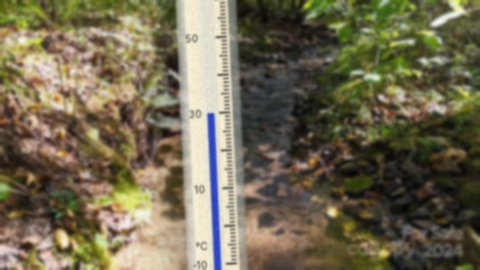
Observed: 30 °C
